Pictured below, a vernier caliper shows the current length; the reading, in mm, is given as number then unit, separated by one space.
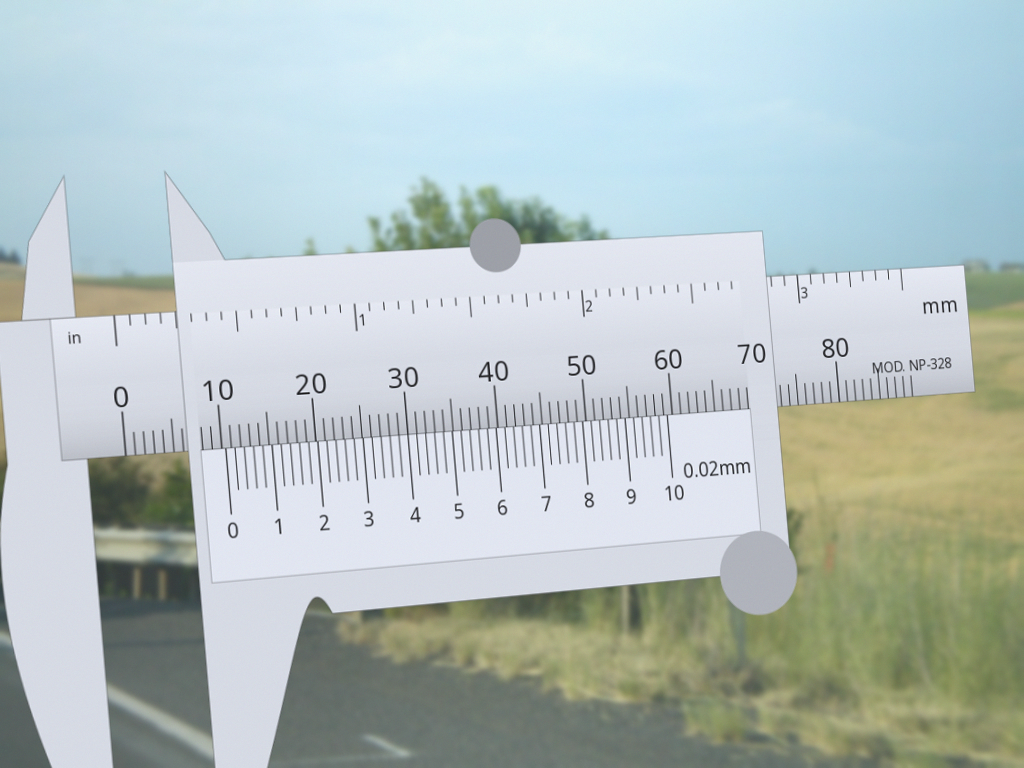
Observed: 10.4 mm
